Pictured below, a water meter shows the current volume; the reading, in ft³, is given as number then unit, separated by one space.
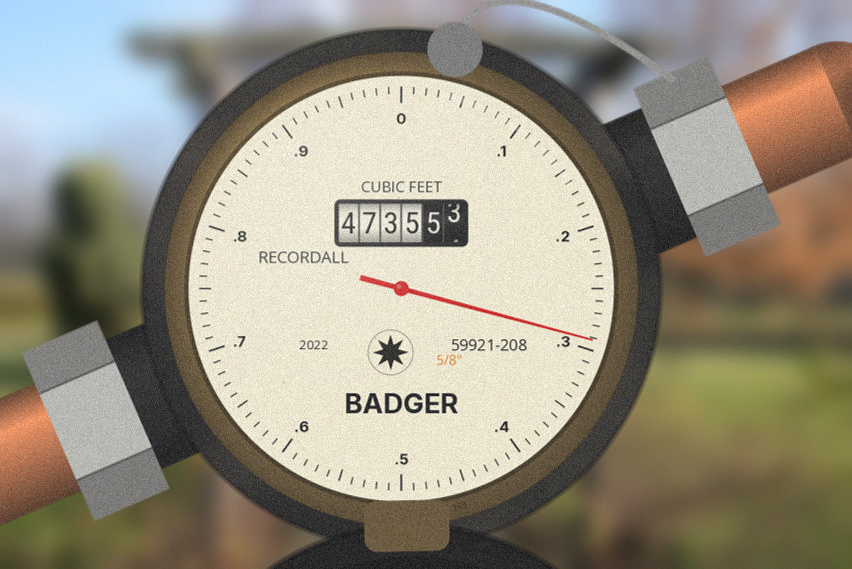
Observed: 473553.29 ft³
